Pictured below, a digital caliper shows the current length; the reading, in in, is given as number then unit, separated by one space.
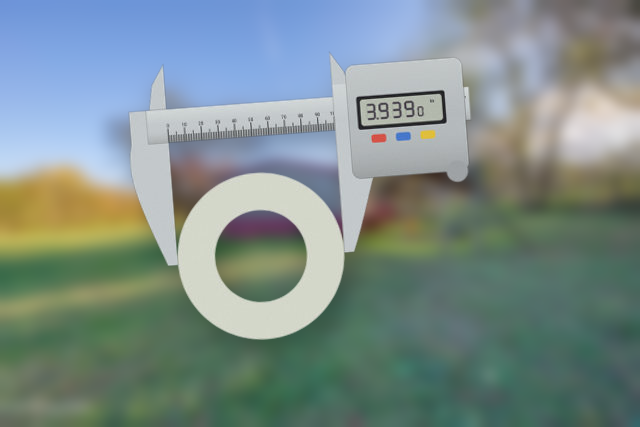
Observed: 3.9390 in
